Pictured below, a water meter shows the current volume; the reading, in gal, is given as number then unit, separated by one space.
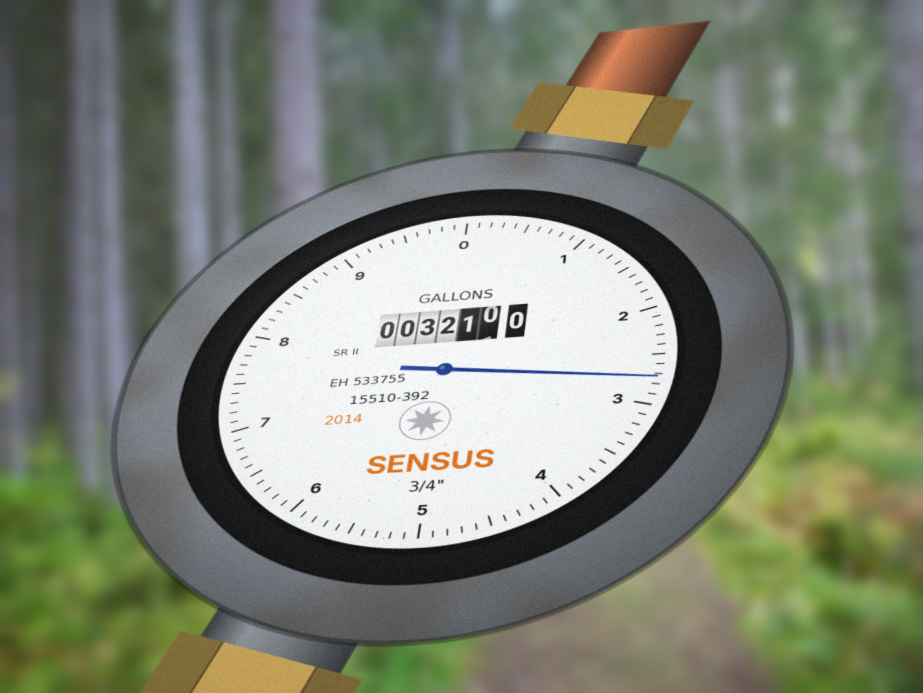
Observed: 32102.7 gal
